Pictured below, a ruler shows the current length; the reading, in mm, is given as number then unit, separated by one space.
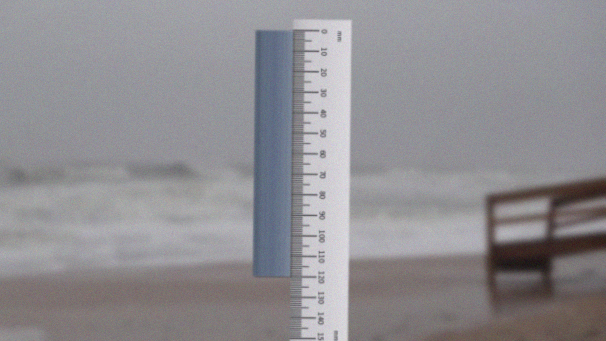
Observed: 120 mm
